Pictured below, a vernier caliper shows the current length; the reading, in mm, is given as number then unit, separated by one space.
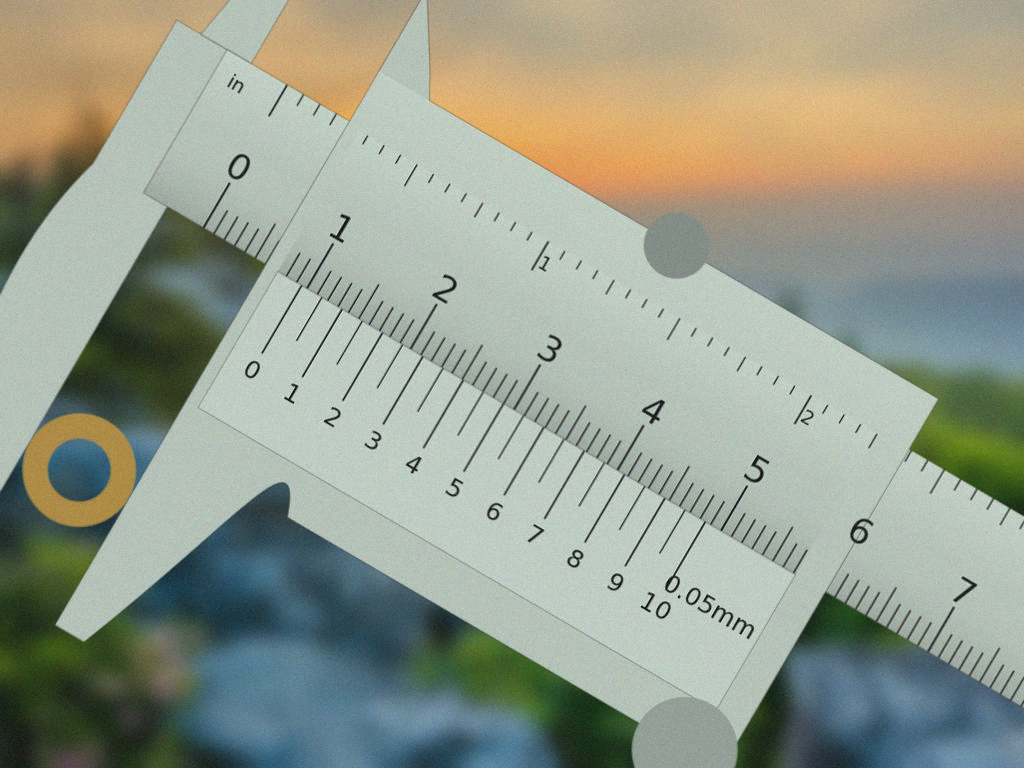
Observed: 9.5 mm
